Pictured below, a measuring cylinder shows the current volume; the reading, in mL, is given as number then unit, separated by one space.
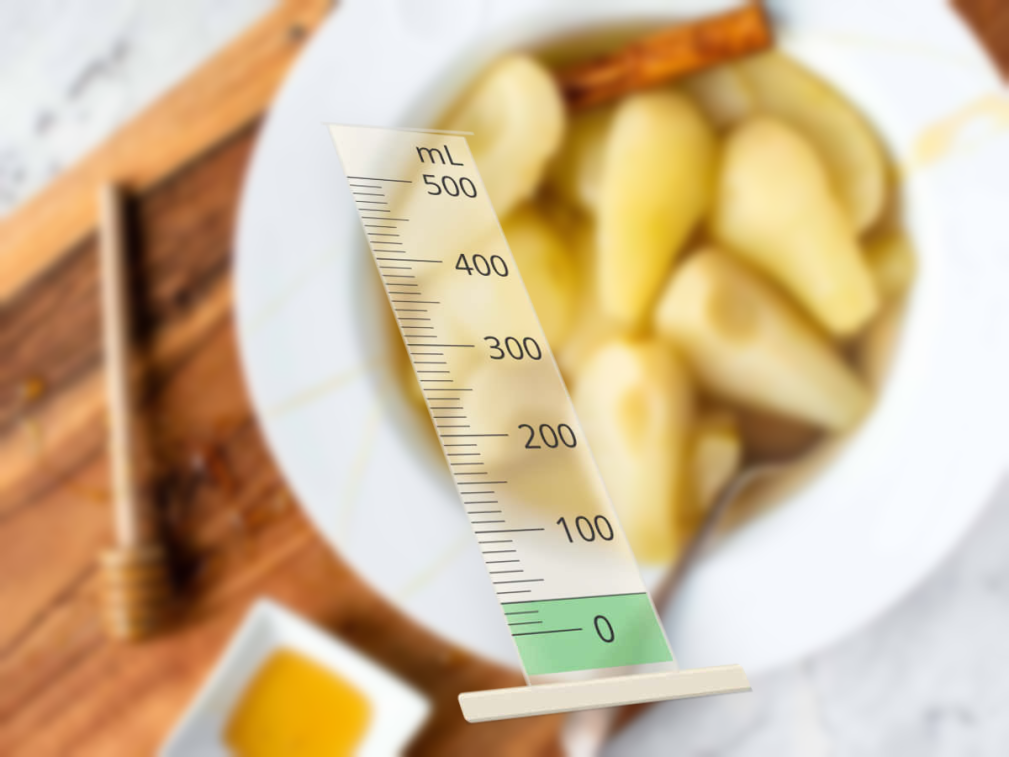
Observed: 30 mL
